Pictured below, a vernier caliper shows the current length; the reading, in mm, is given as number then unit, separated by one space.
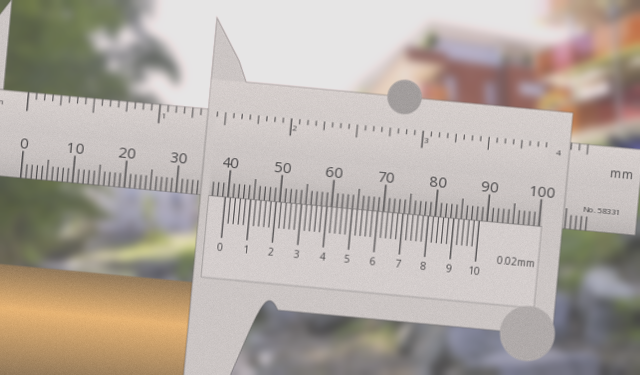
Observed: 39.5 mm
